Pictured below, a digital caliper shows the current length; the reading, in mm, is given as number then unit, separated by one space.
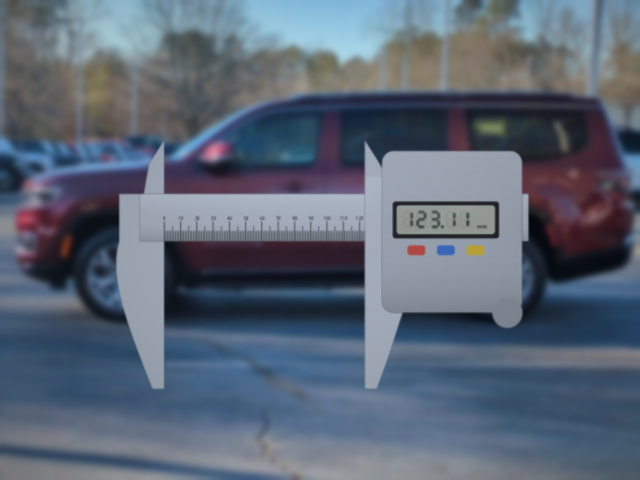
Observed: 123.11 mm
